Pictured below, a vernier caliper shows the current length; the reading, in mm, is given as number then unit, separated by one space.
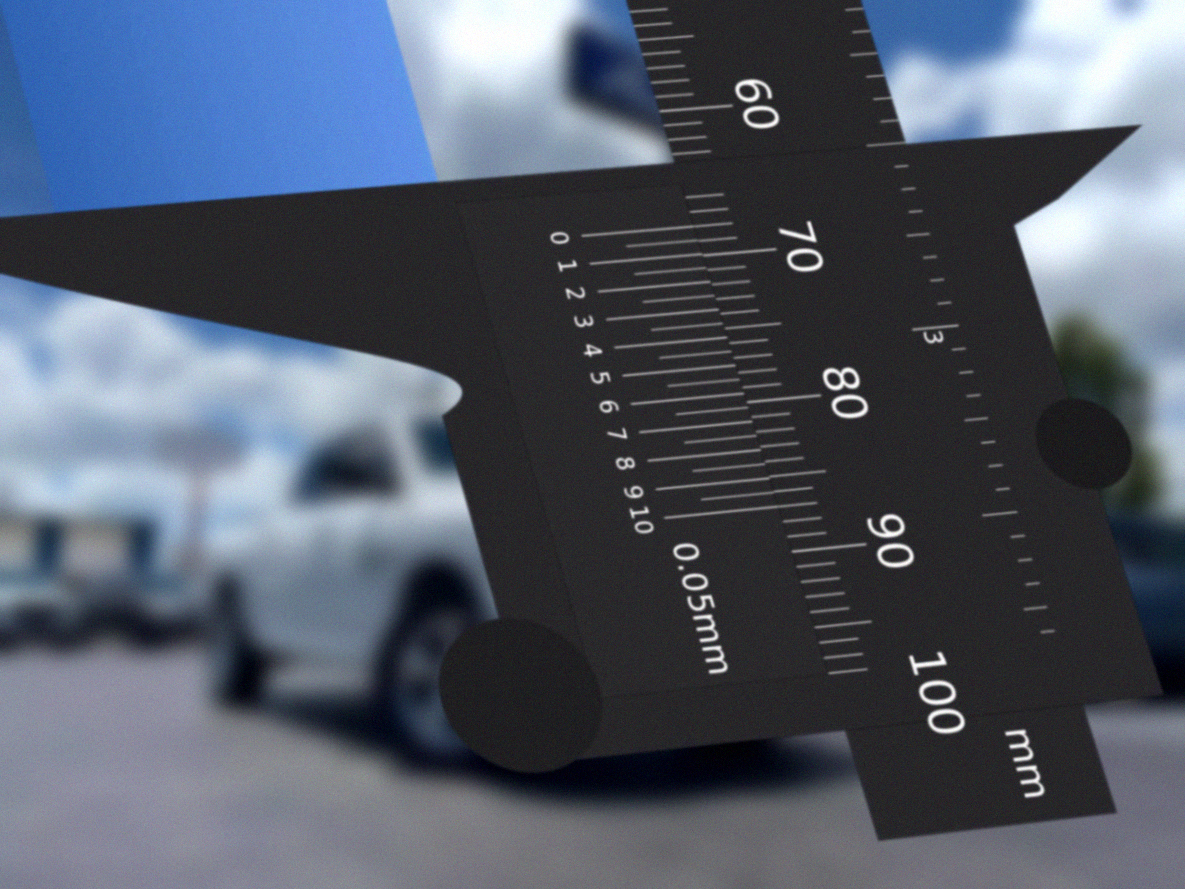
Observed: 68.0 mm
